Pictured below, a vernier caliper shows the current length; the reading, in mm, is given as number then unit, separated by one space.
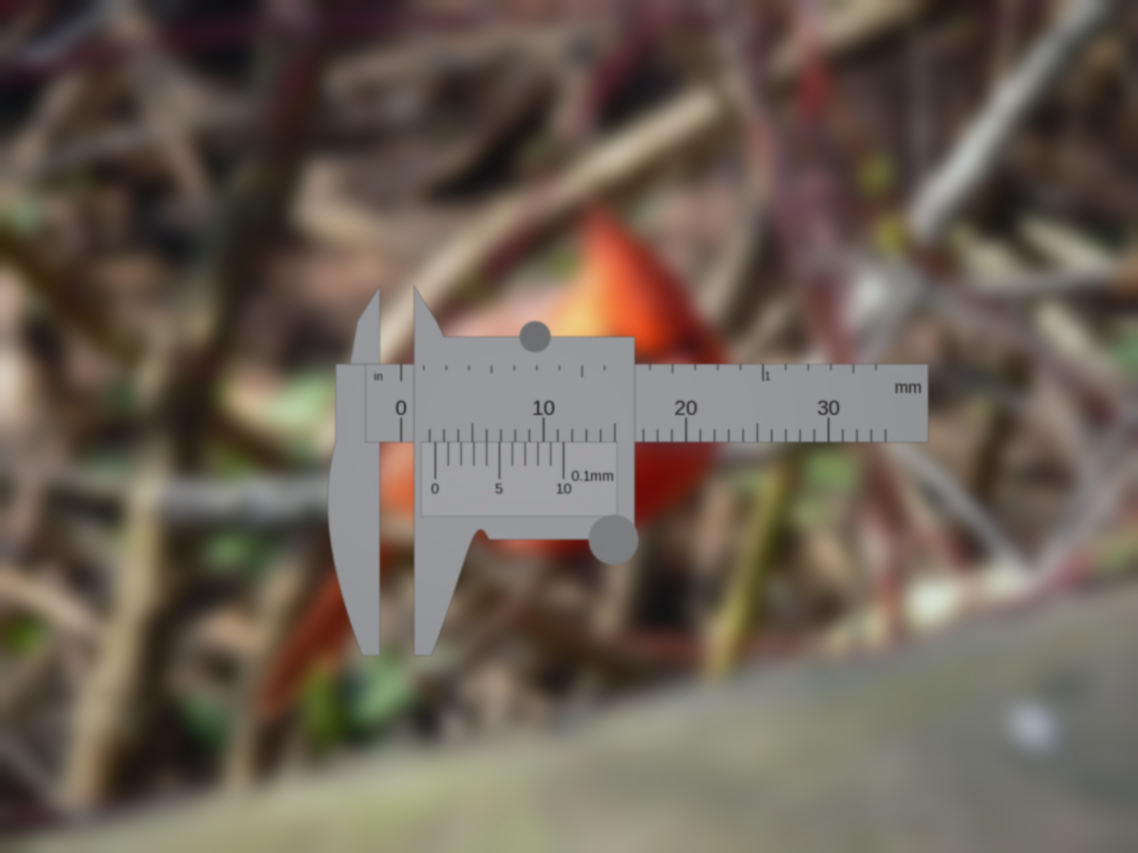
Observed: 2.4 mm
